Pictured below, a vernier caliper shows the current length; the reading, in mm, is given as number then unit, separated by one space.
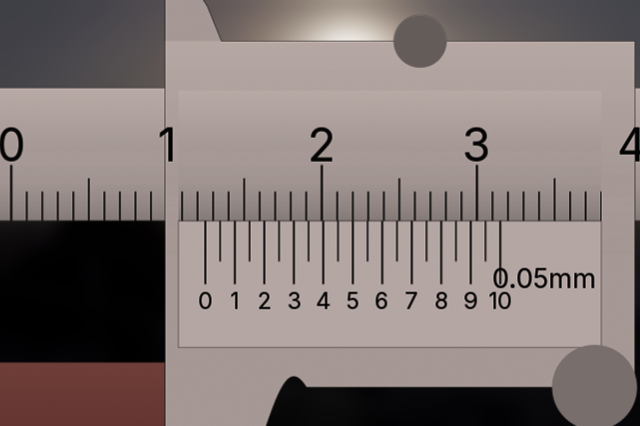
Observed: 12.5 mm
